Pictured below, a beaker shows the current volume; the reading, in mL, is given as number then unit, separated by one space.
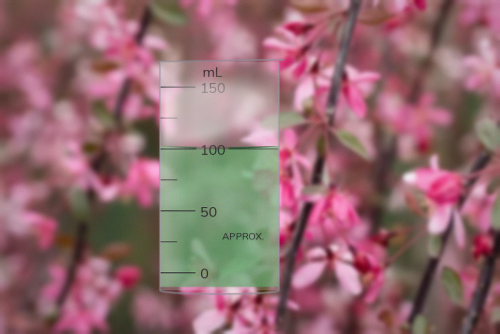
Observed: 100 mL
